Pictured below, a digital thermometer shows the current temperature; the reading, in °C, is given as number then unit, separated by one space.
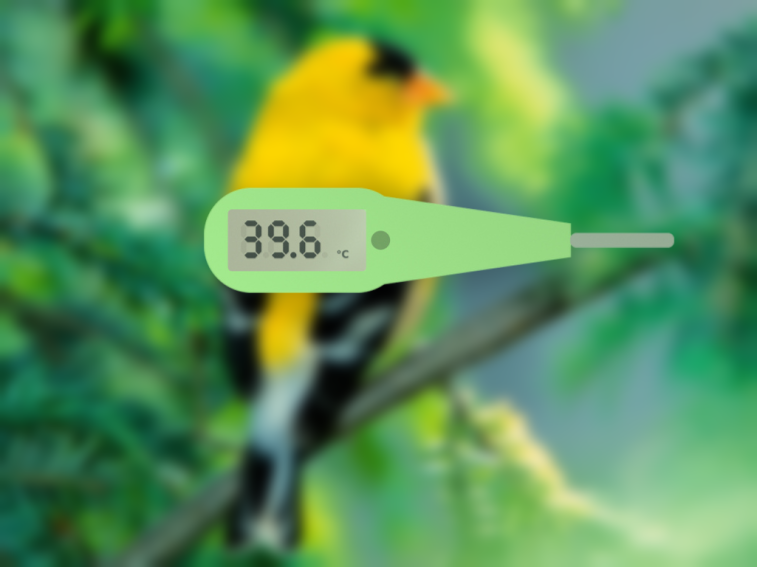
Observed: 39.6 °C
